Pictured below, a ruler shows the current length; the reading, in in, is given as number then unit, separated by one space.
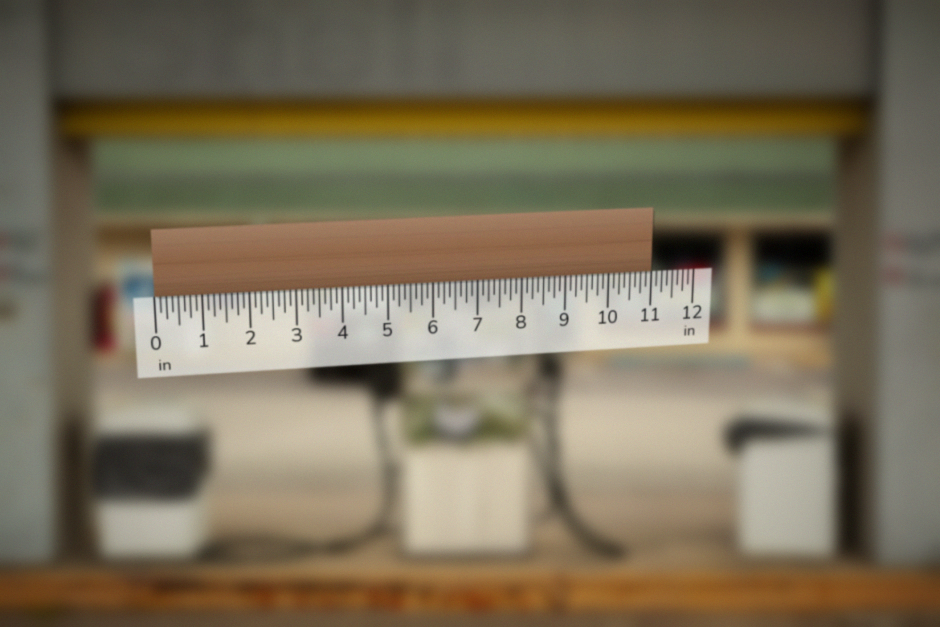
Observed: 11 in
